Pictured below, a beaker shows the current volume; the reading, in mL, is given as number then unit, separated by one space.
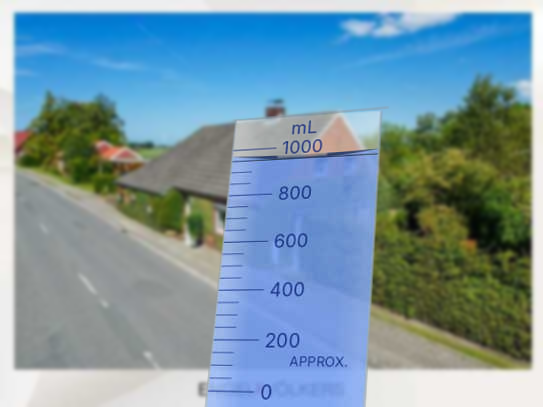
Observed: 950 mL
